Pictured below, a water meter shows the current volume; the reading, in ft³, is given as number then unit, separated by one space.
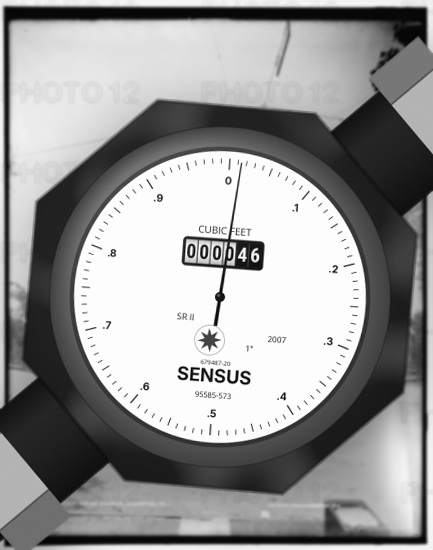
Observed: 46.01 ft³
